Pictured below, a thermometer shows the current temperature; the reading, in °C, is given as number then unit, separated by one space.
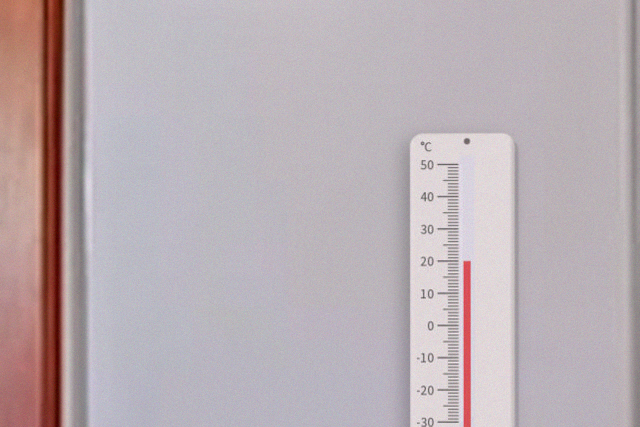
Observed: 20 °C
